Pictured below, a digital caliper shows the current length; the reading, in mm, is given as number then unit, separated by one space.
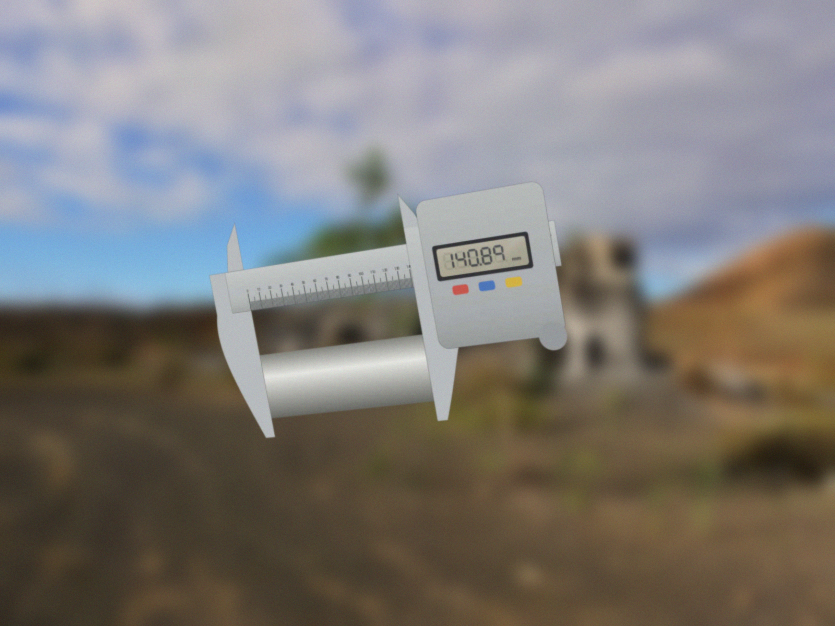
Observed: 140.89 mm
